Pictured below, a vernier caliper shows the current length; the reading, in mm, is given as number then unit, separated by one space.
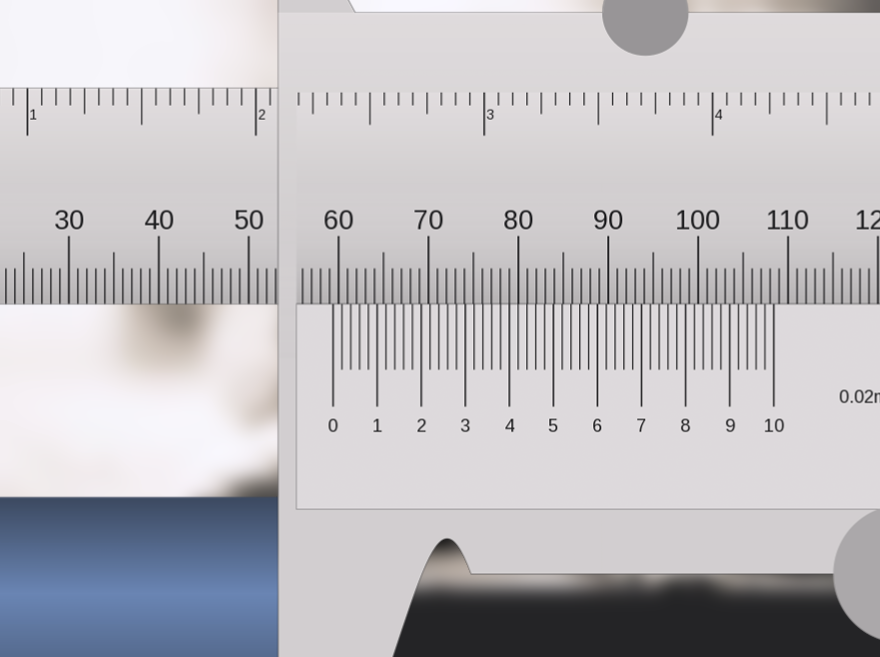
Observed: 59.4 mm
